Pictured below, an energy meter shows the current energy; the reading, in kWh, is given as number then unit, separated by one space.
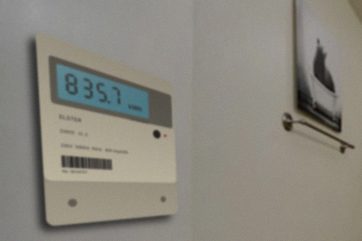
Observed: 835.7 kWh
